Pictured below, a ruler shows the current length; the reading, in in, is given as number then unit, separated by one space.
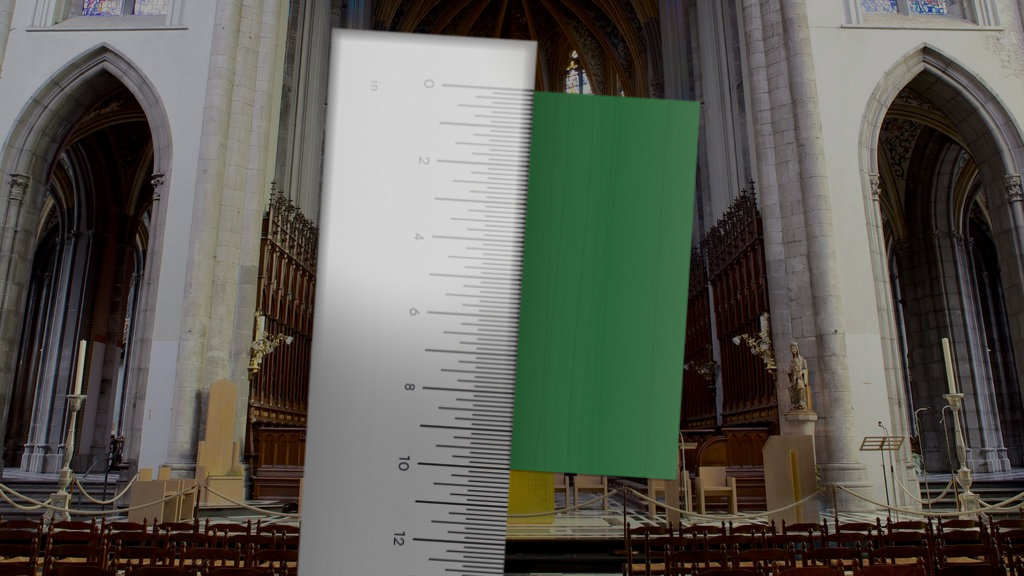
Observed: 10 in
